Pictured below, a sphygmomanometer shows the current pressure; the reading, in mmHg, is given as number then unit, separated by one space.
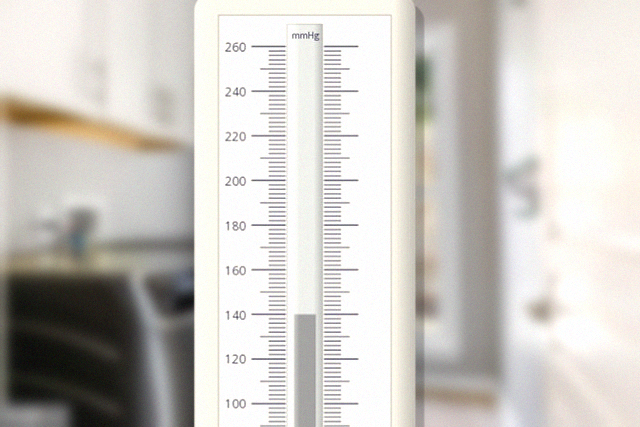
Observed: 140 mmHg
